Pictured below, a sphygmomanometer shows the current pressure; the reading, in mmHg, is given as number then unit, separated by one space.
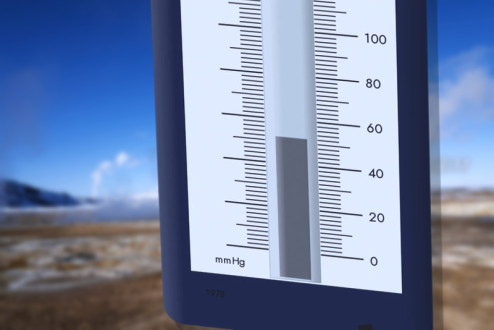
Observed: 52 mmHg
